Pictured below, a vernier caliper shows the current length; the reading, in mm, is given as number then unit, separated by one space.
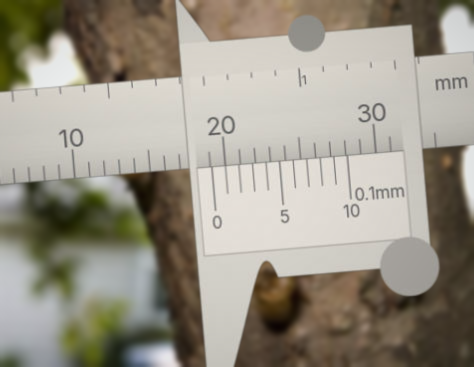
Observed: 19.1 mm
